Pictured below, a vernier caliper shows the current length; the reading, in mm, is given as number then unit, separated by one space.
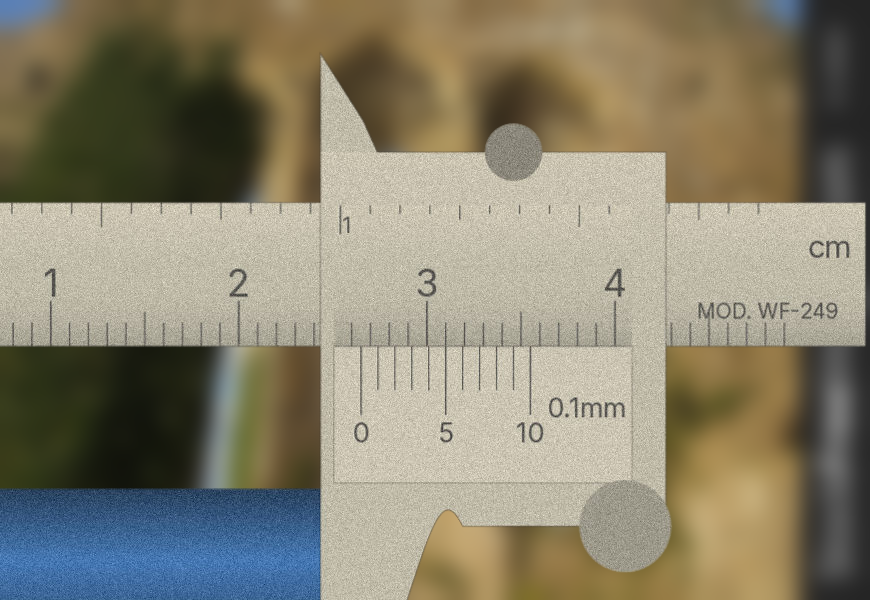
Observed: 26.5 mm
